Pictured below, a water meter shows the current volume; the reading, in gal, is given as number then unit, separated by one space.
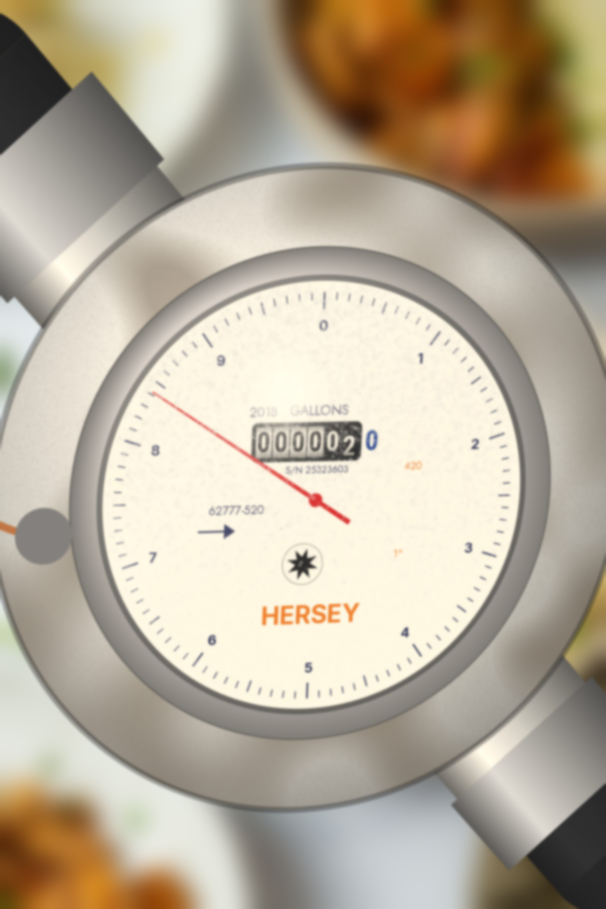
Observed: 18.4 gal
